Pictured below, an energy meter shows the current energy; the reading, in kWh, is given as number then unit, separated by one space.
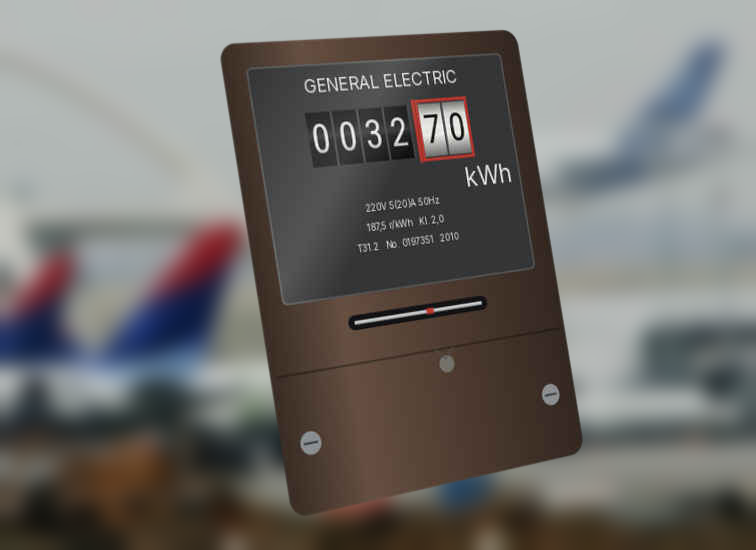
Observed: 32.70 kWh
